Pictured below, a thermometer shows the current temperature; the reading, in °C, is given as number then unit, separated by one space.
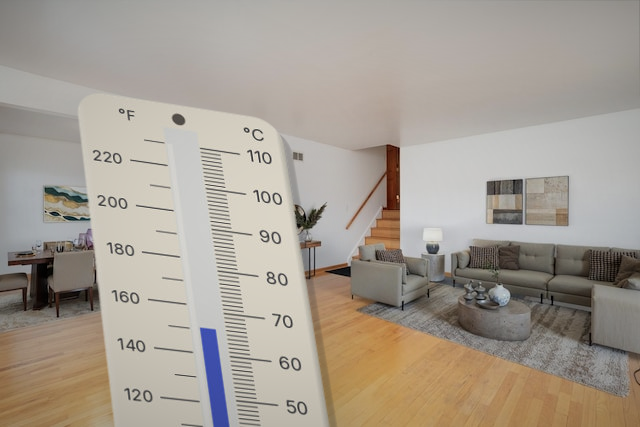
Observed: 66 °C
